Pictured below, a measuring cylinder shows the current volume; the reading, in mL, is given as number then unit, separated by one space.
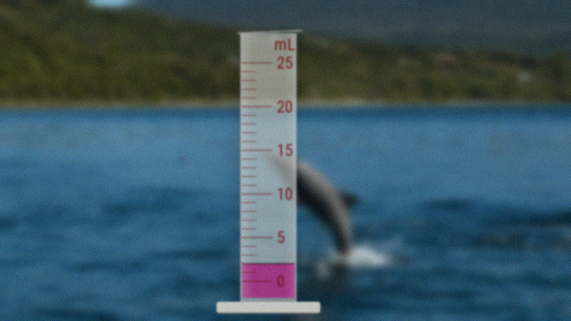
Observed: 2 mL
